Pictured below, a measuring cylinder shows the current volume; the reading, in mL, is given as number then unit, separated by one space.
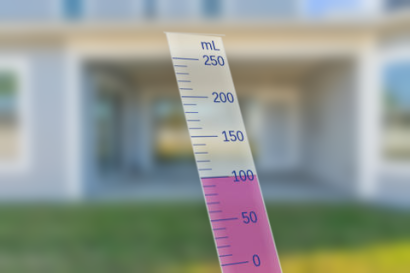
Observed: 100 mL
